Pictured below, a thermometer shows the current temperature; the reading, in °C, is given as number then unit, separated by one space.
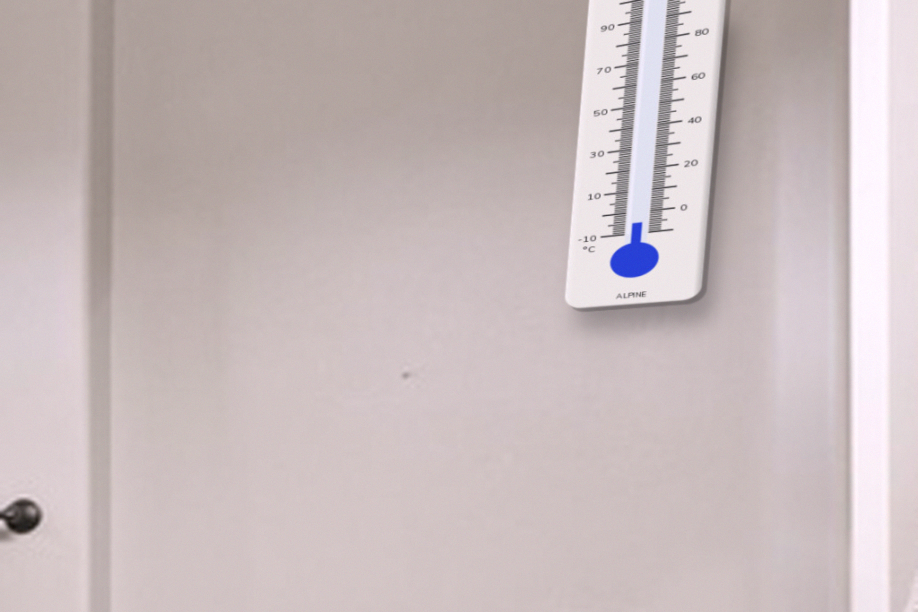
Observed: -5 °C
